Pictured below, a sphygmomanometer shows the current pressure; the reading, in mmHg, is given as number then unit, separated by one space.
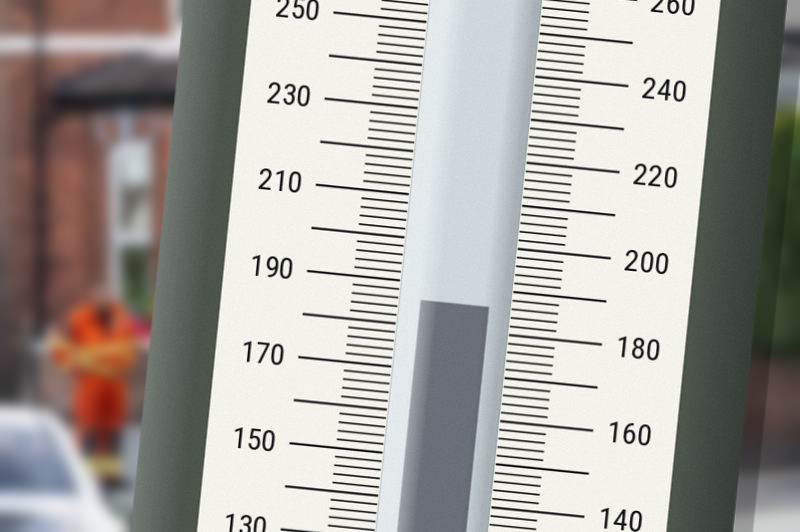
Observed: 186 mmHg
